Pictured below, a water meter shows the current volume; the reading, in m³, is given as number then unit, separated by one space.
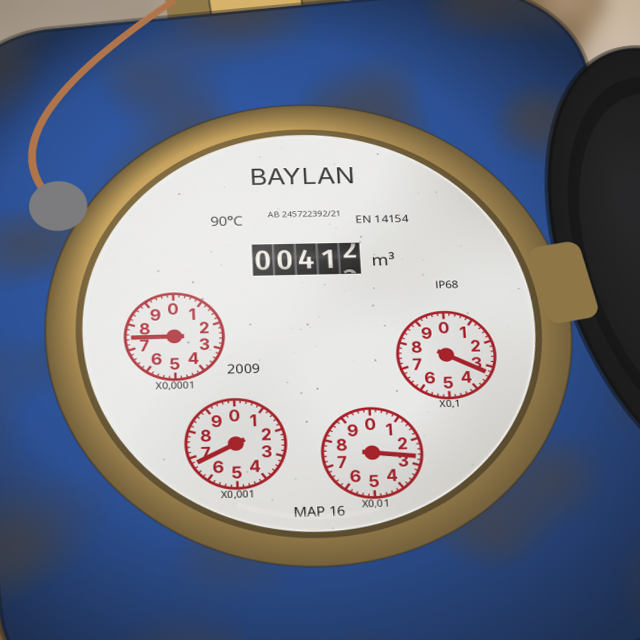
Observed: 412.3267 m³
